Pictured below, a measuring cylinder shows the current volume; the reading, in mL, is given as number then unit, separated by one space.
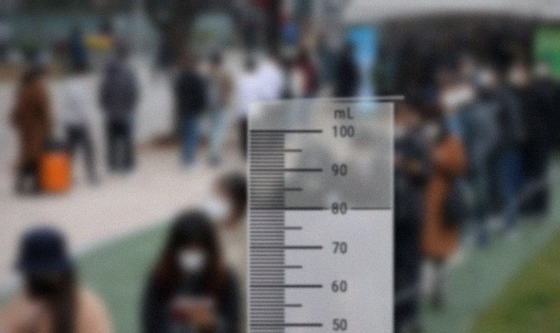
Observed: 80 mL
